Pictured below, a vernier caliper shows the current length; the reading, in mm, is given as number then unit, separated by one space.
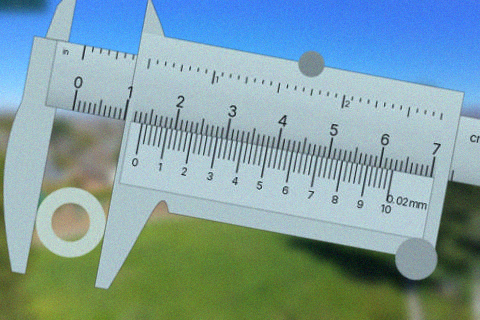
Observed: 13.5 mm
